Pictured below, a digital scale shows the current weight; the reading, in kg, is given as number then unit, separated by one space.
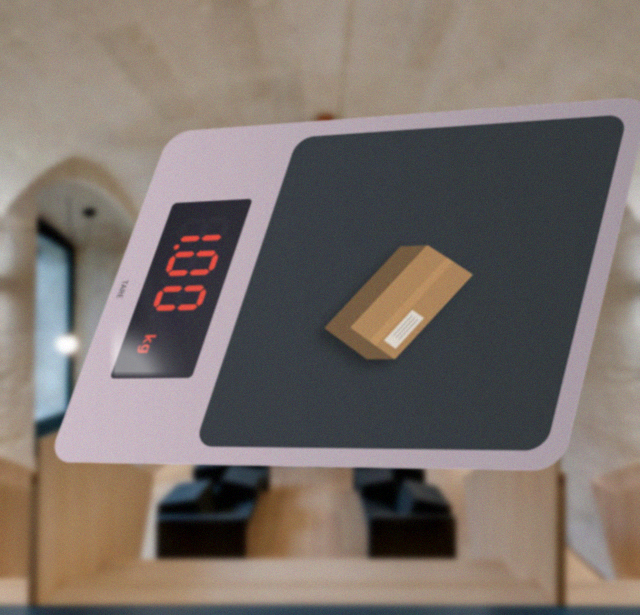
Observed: 1.00 kg
